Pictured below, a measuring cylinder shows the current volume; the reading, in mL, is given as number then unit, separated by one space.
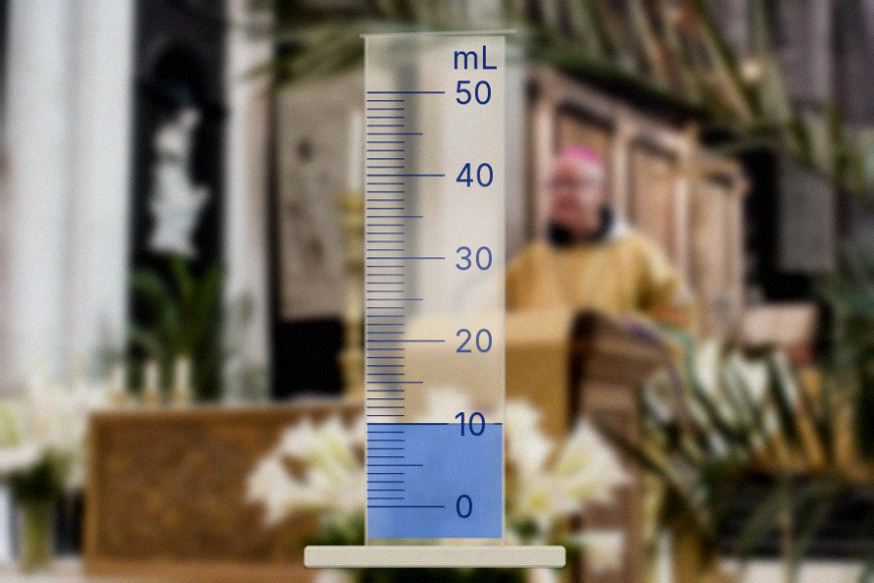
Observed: 10 mL
